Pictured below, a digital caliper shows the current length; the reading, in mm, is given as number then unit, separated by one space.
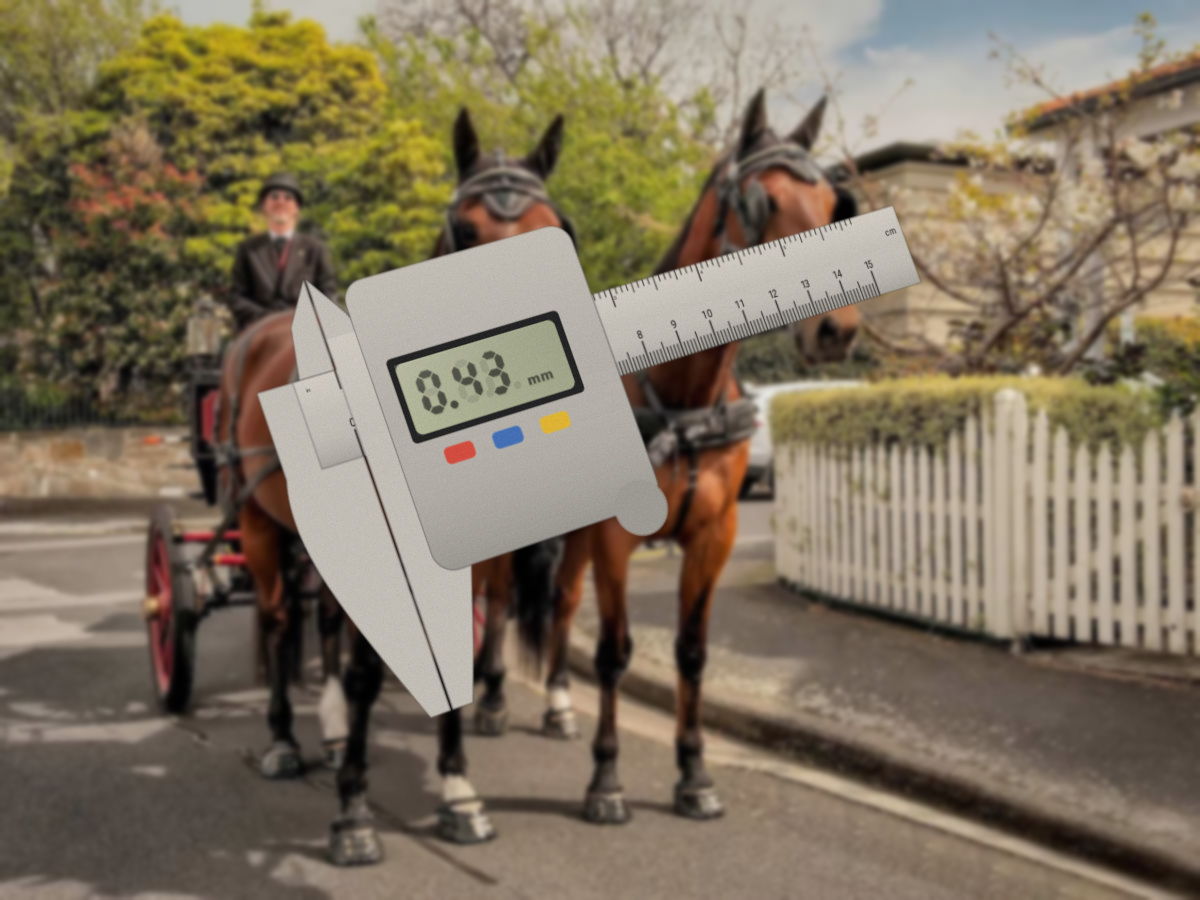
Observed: 0.43 mm
